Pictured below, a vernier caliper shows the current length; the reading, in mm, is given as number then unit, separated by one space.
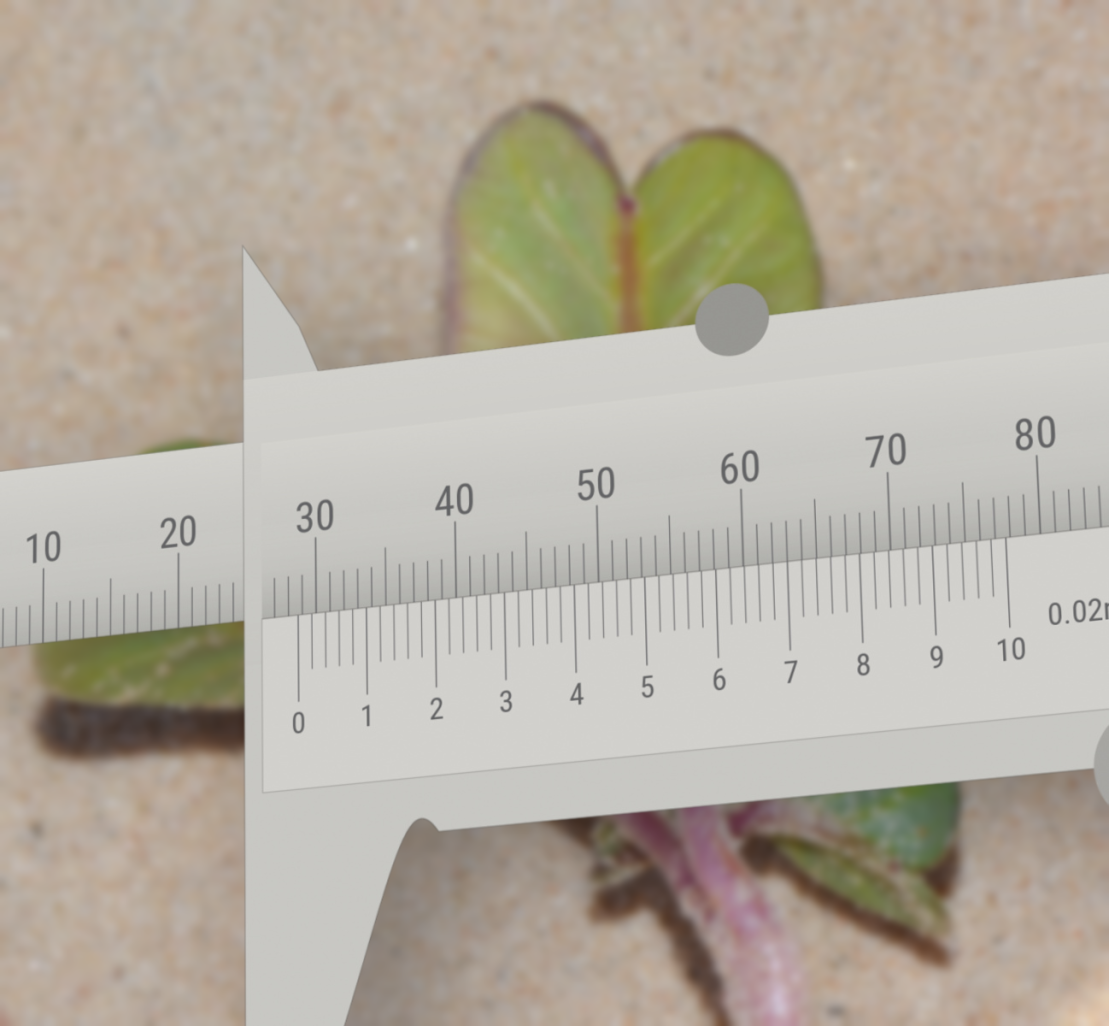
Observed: 28.7 mm
